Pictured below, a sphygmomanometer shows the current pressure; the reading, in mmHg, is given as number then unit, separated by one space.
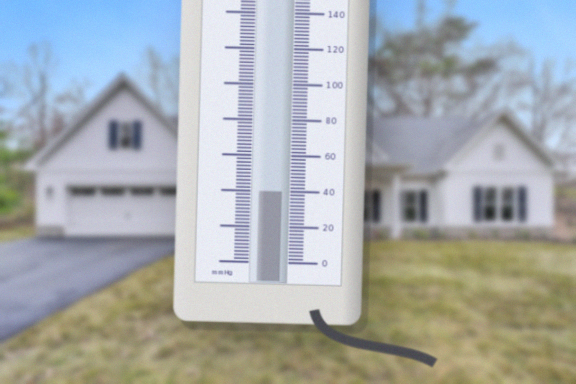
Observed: 40 mmHg
